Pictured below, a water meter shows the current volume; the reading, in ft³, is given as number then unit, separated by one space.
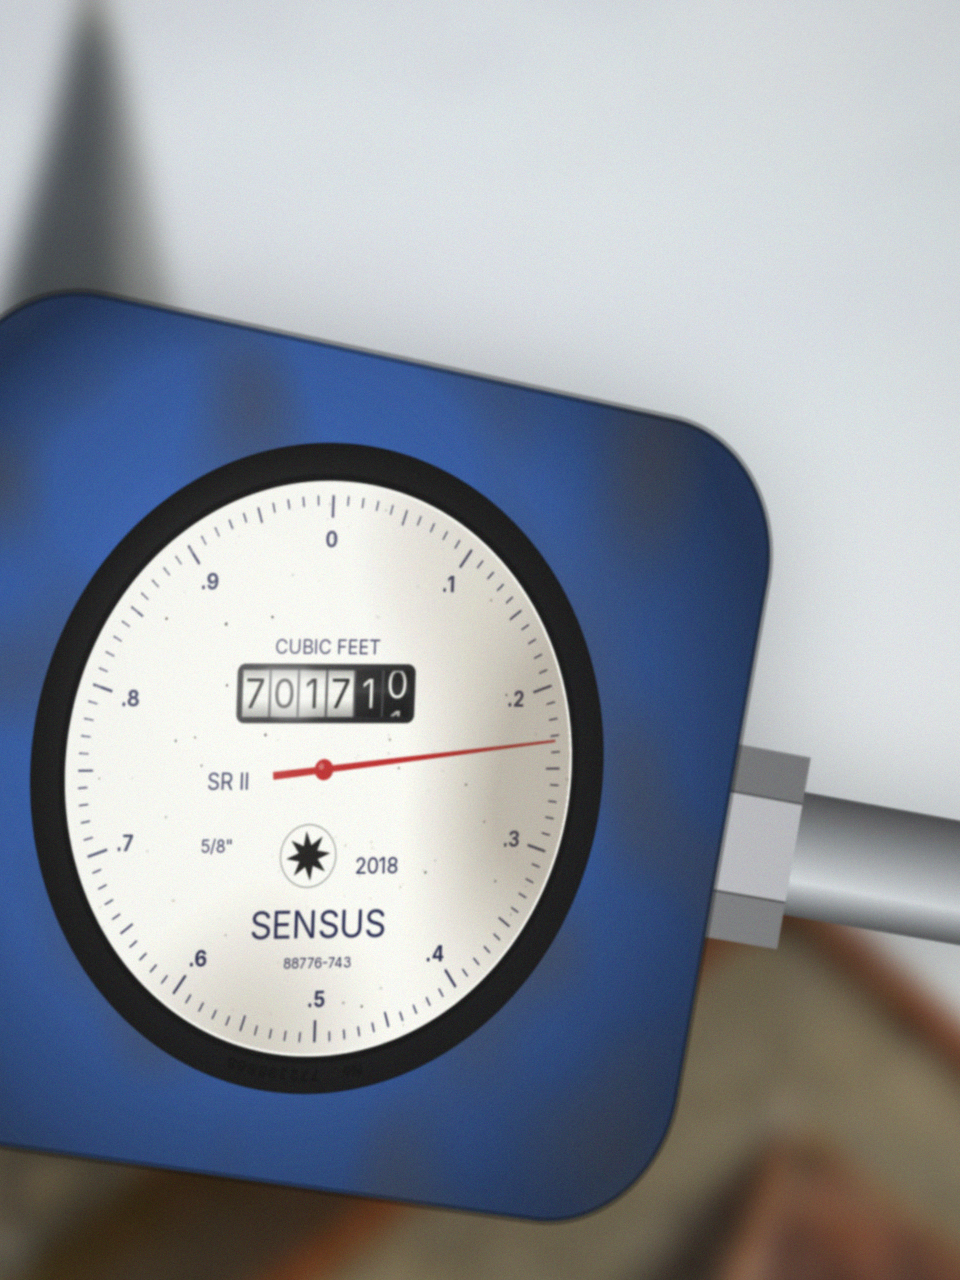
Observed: 701710.23 ft³
